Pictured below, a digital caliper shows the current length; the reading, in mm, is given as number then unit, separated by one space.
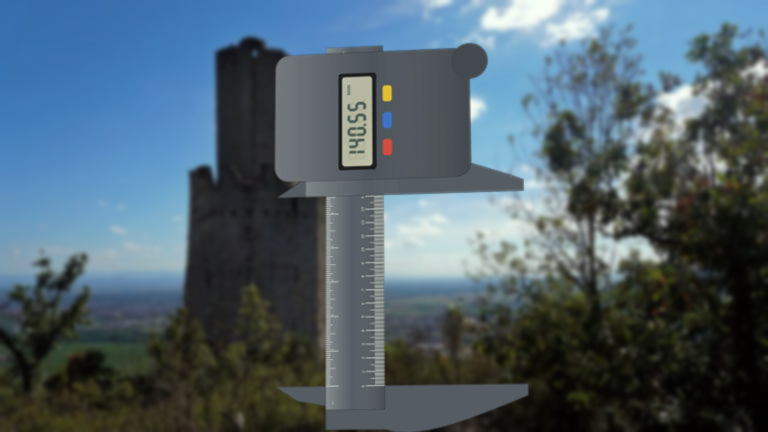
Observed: 140.55 mm
